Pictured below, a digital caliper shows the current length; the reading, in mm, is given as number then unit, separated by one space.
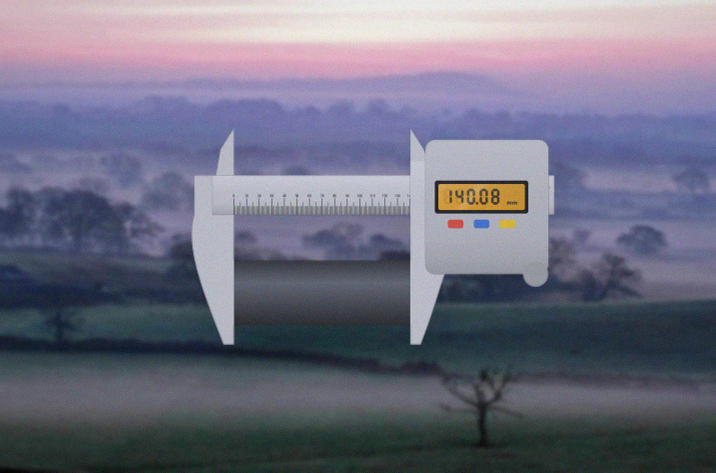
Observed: 140.08 mm
